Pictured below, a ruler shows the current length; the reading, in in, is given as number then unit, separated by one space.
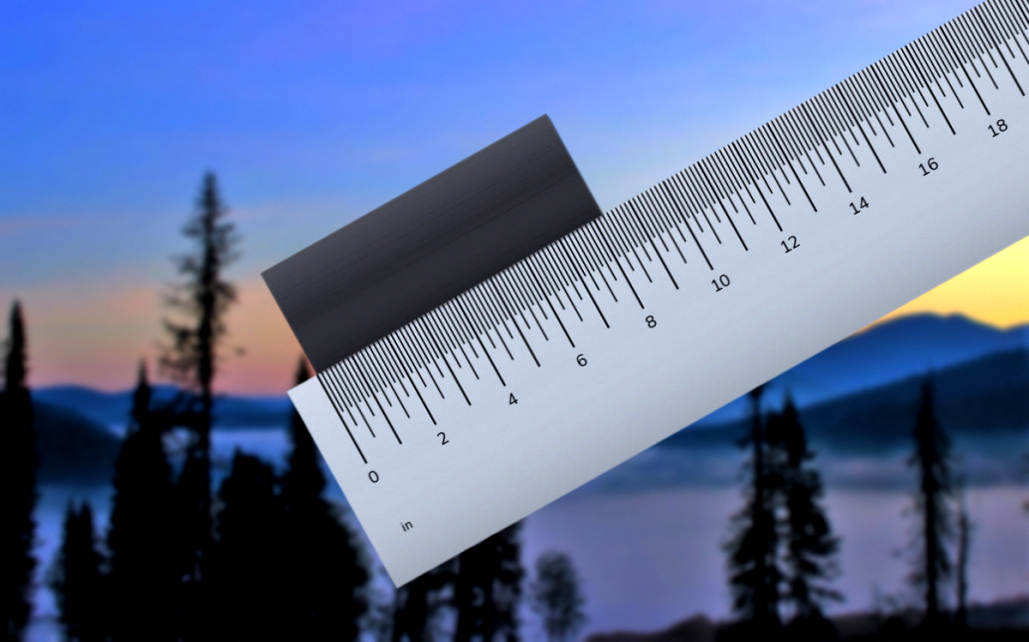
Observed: 8.25 in
